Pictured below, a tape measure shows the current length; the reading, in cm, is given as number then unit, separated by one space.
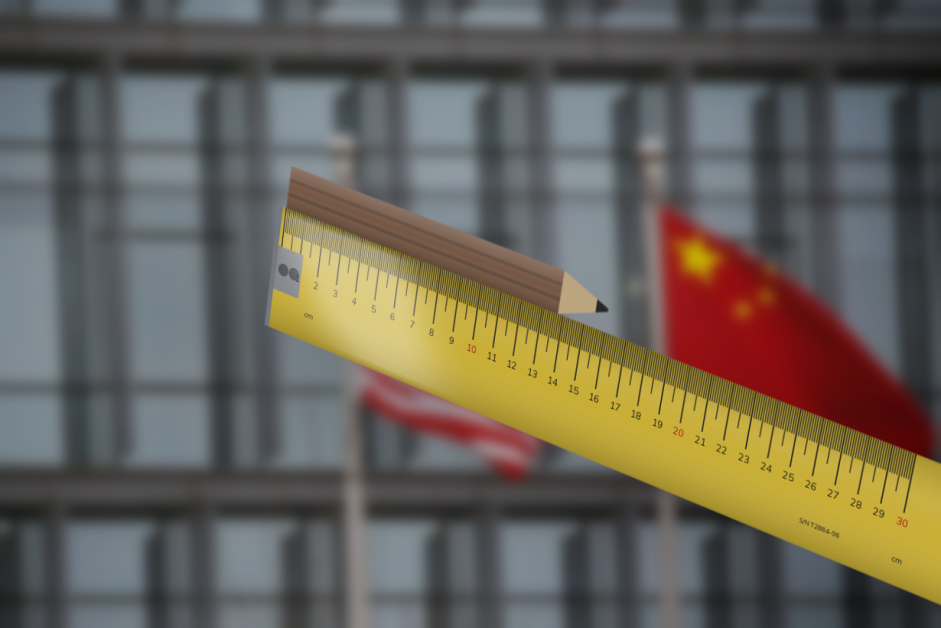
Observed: 16 cm
